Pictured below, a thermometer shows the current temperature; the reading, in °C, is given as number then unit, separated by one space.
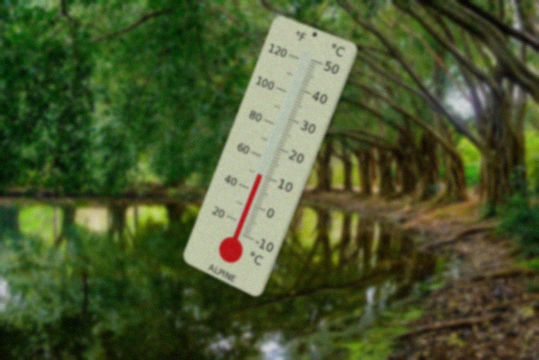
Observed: 10 °C
